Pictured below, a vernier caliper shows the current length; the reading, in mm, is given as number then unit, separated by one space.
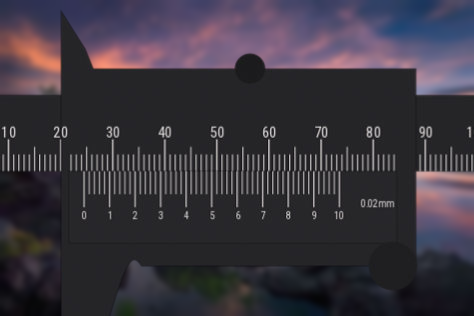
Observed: 24.5 mm
